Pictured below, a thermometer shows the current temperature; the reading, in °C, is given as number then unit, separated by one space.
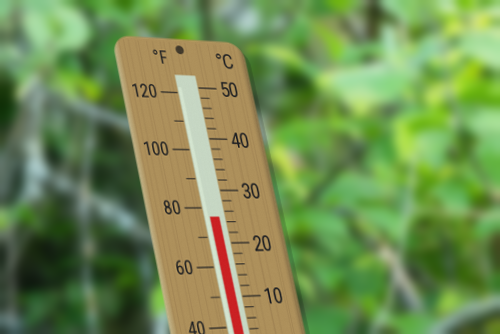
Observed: 25 °C
